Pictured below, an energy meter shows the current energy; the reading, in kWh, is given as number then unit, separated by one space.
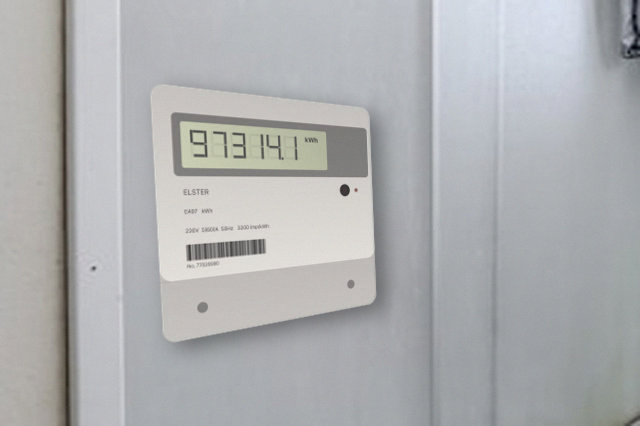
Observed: 97314.1 kWh
